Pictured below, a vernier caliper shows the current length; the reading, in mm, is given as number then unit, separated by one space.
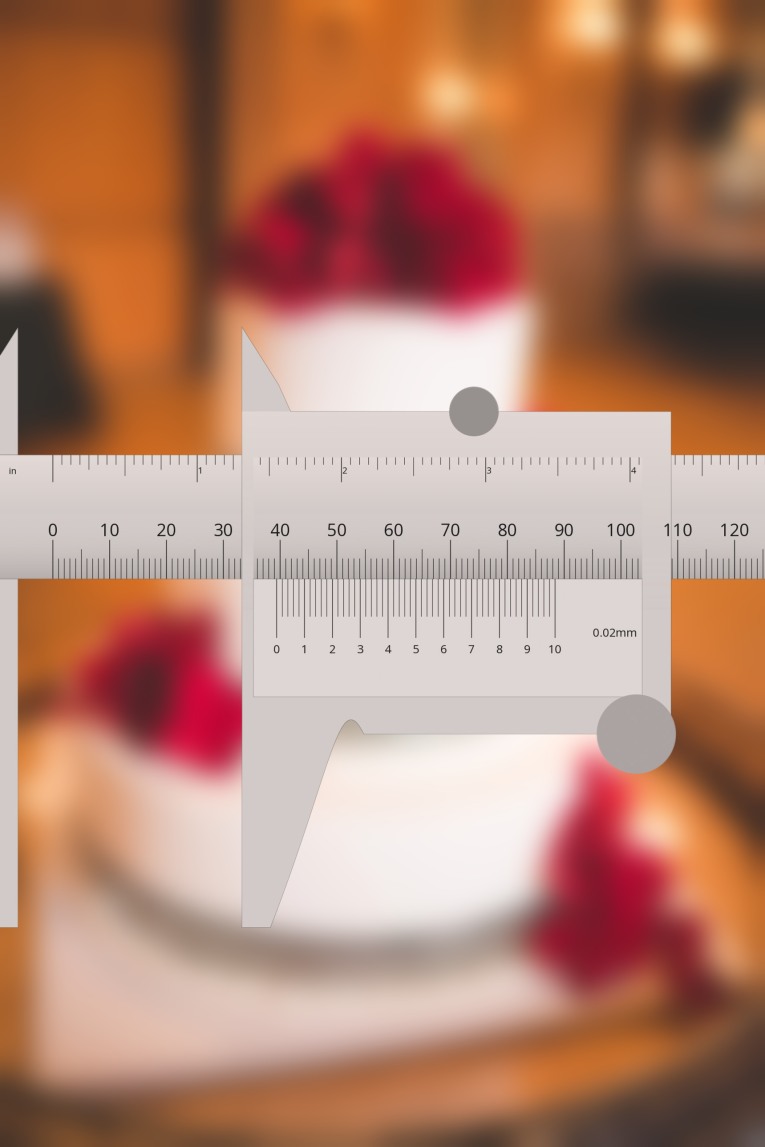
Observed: 39.4 mm
